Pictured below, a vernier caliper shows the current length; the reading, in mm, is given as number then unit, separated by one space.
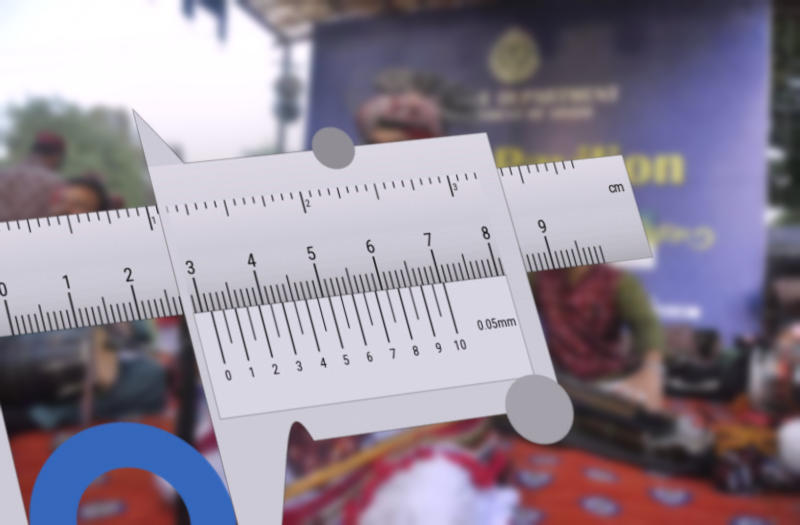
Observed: 31.5 mm
